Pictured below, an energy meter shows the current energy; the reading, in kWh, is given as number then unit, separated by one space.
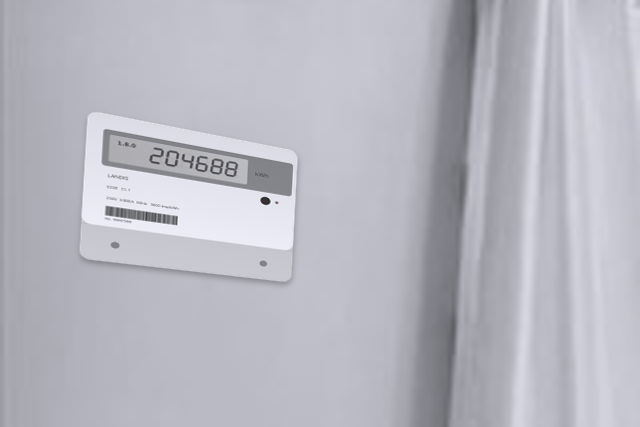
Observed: 204688 kWh
